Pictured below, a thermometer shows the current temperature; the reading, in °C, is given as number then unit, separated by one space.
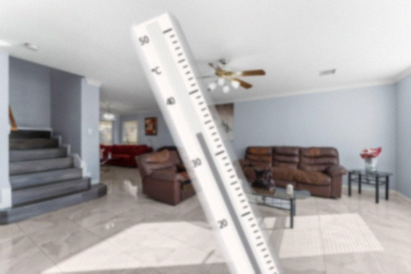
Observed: 34 °C
